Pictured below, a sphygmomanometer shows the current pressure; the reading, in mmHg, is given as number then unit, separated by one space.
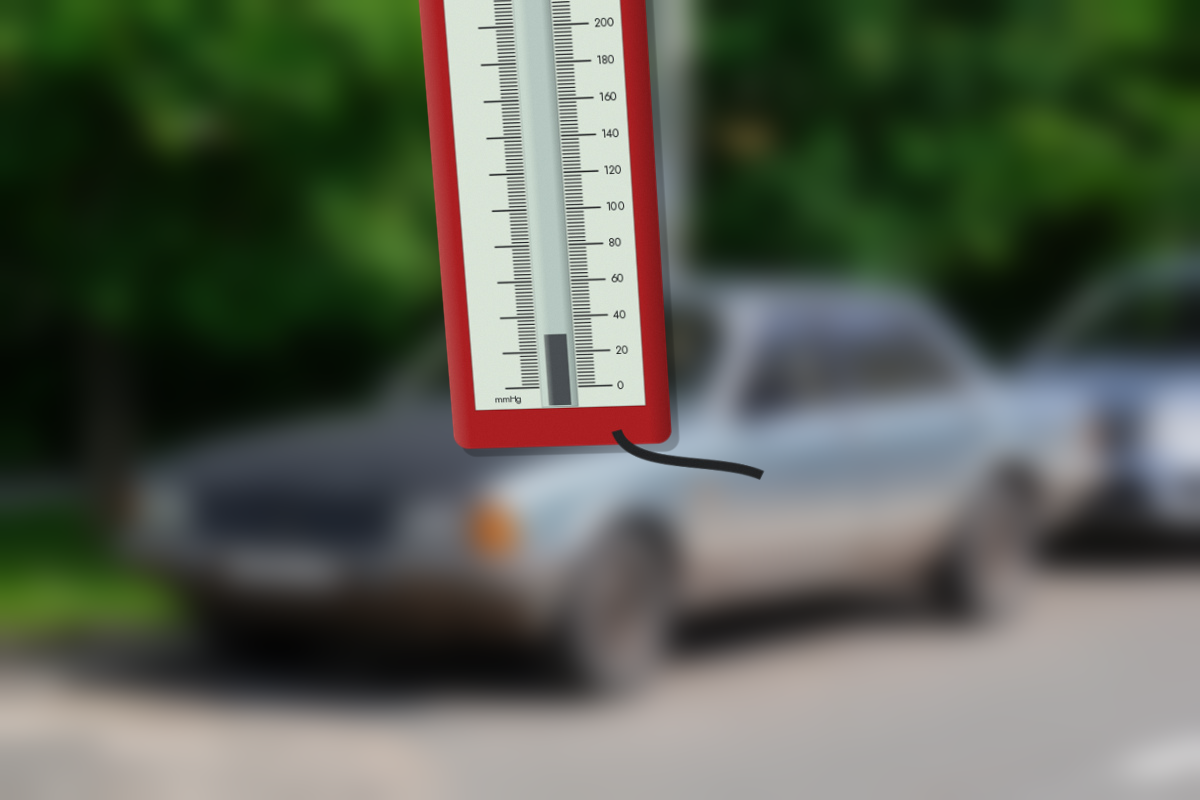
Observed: 30 mmHg
